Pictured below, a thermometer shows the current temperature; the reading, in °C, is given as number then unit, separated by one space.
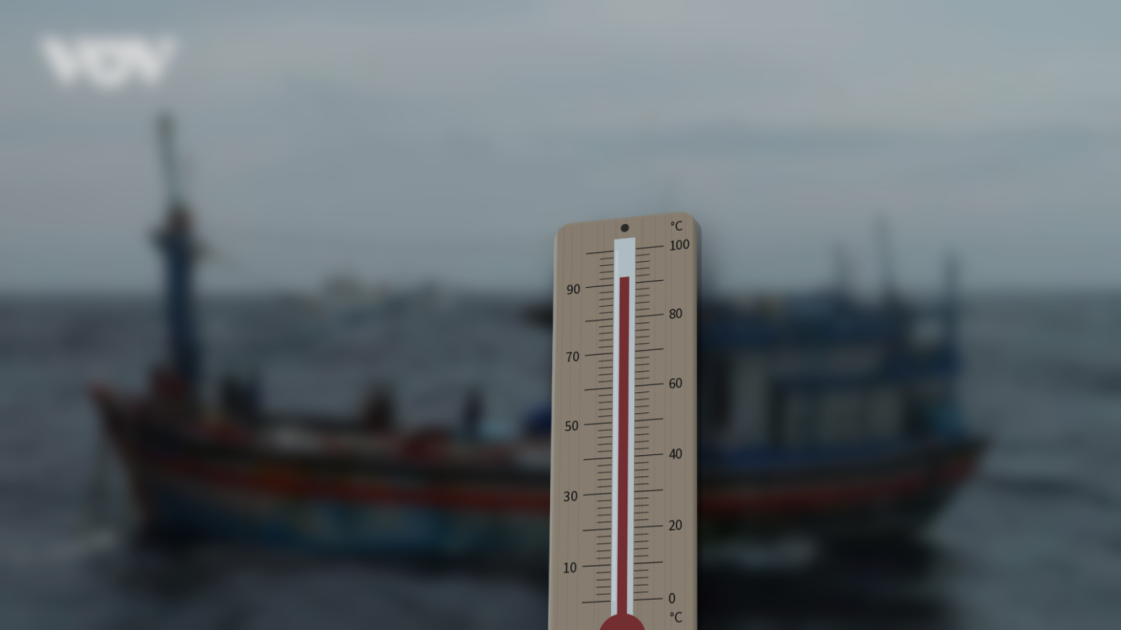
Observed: 92 °C
